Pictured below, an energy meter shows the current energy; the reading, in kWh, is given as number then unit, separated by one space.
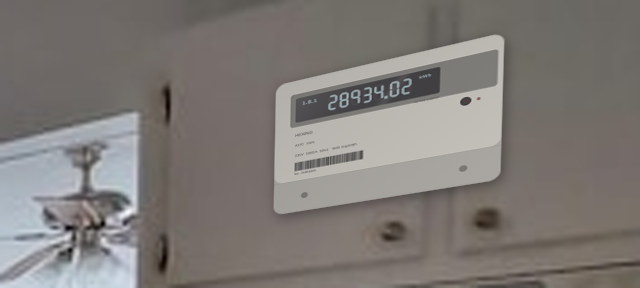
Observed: 28934.02 kWh
